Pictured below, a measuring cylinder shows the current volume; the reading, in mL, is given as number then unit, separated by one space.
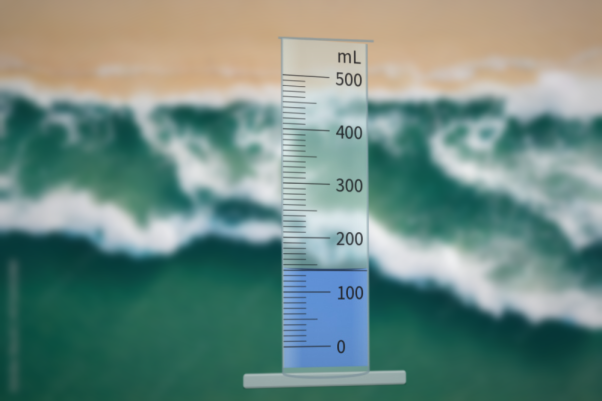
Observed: 140 mL
